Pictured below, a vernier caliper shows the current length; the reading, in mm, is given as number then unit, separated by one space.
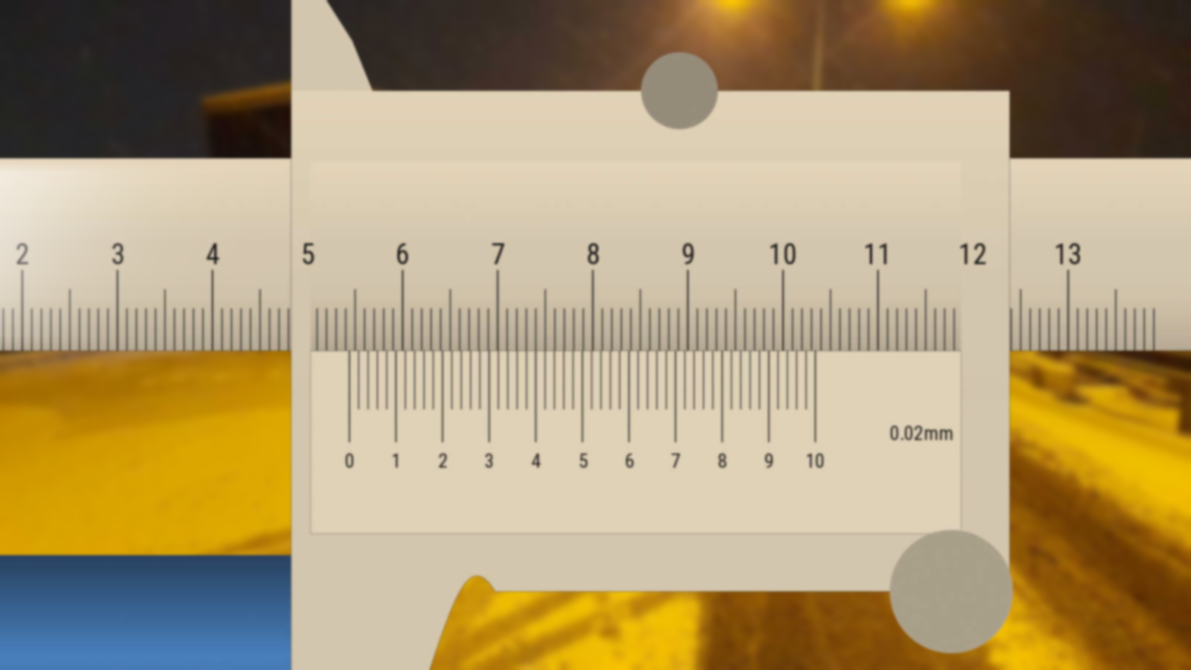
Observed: 54.4 mm
